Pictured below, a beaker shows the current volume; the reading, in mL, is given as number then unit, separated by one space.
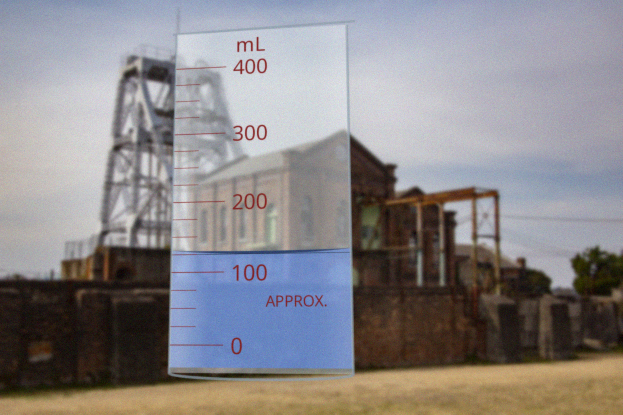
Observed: 125 mL
